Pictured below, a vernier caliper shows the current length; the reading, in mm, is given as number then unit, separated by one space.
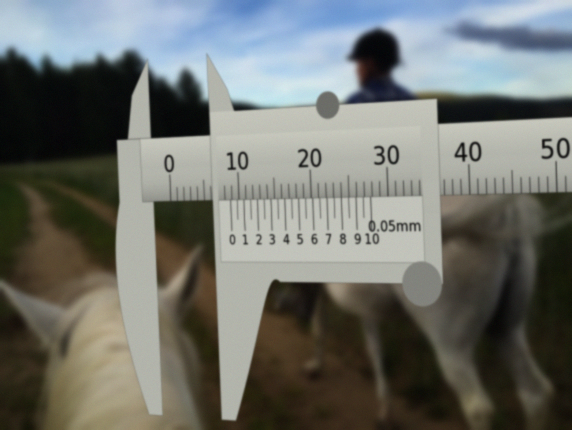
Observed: 8.8 mm
